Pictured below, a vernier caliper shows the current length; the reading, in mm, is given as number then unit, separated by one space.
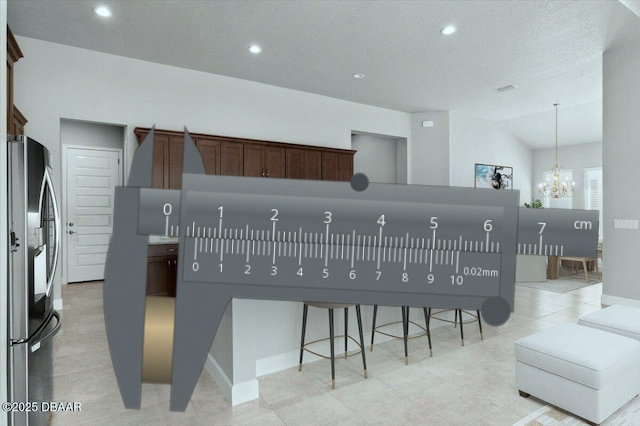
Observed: 5.6 mm
